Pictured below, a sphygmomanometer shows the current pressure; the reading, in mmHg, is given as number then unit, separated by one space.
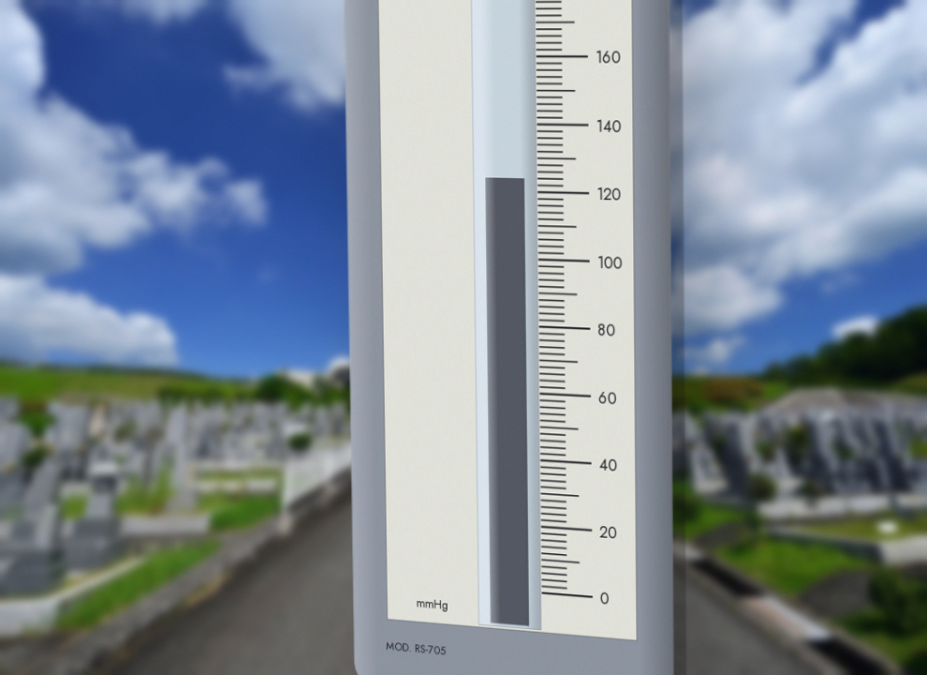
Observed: 124 mmHg
